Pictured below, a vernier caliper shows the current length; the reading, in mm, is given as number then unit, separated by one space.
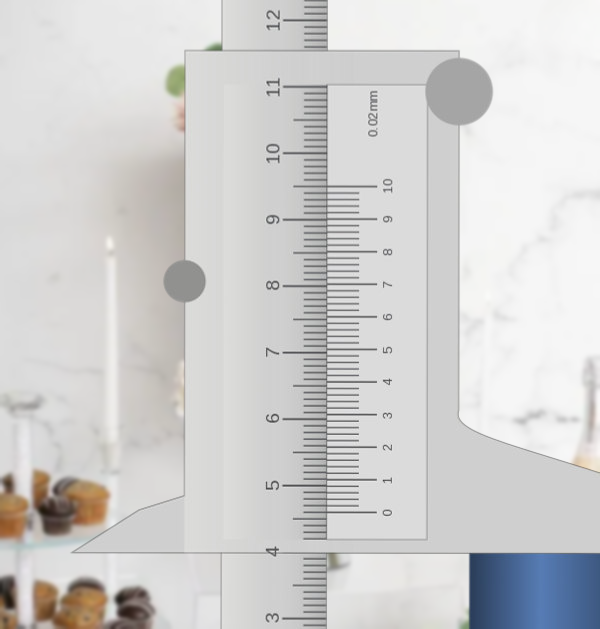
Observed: 46.0 mm
